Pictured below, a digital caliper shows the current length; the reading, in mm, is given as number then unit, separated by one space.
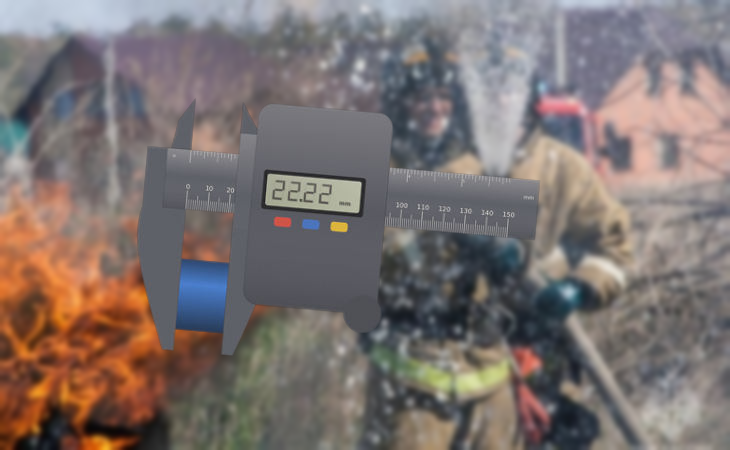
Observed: 22.22 mm
